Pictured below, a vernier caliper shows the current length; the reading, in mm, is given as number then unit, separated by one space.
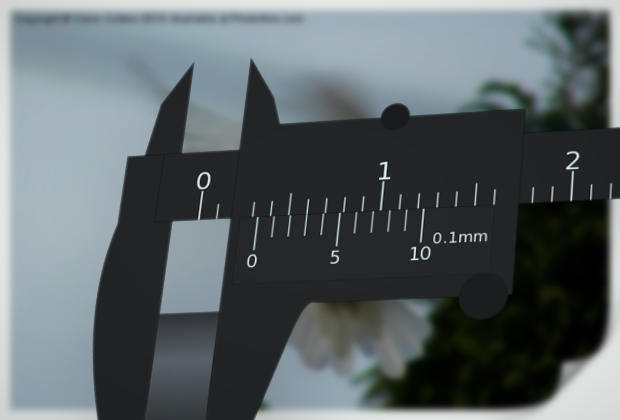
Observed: 3.3 mm
